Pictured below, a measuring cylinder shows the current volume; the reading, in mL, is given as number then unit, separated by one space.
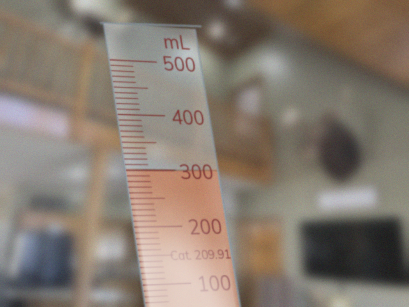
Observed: 300 mL
